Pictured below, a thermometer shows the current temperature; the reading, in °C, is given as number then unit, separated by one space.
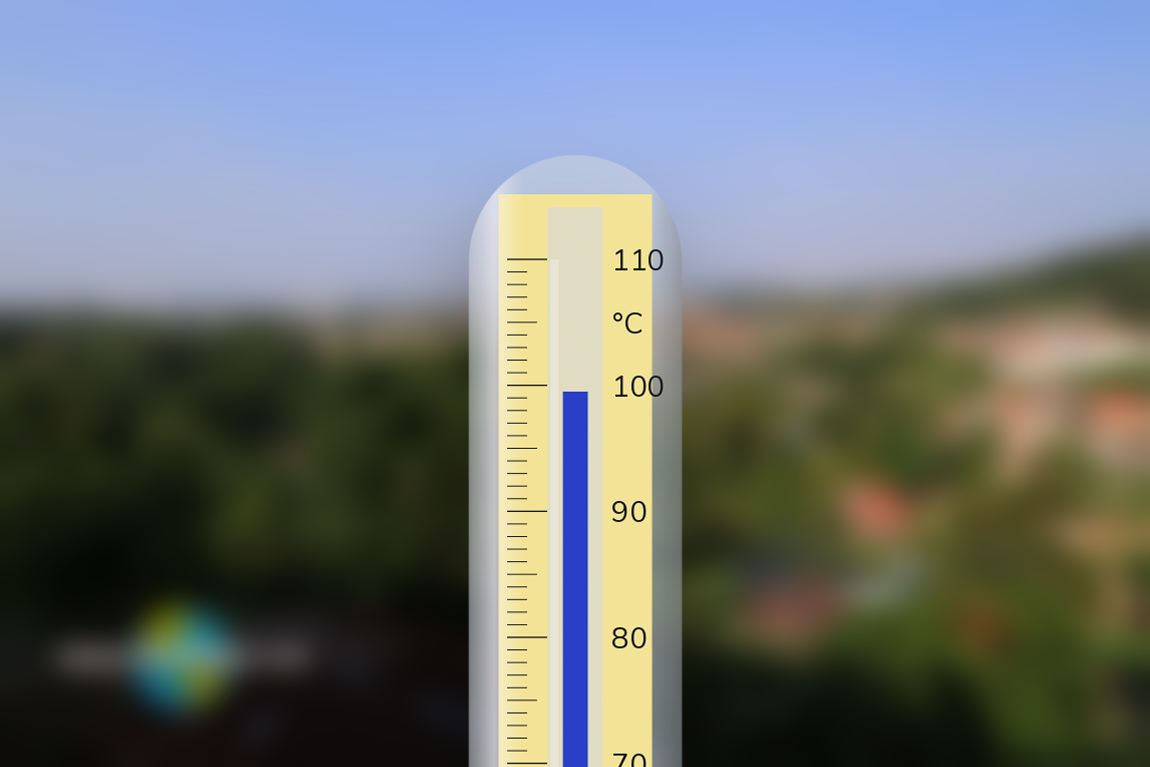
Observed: 99.5 °C
